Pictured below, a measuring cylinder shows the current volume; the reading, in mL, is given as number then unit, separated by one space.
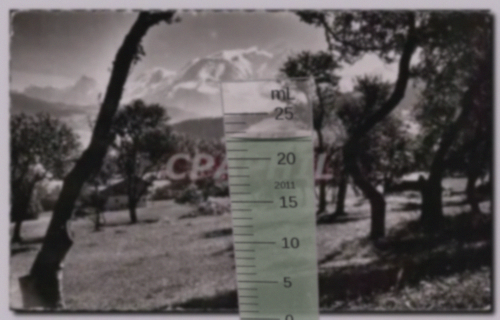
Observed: 22 mL
